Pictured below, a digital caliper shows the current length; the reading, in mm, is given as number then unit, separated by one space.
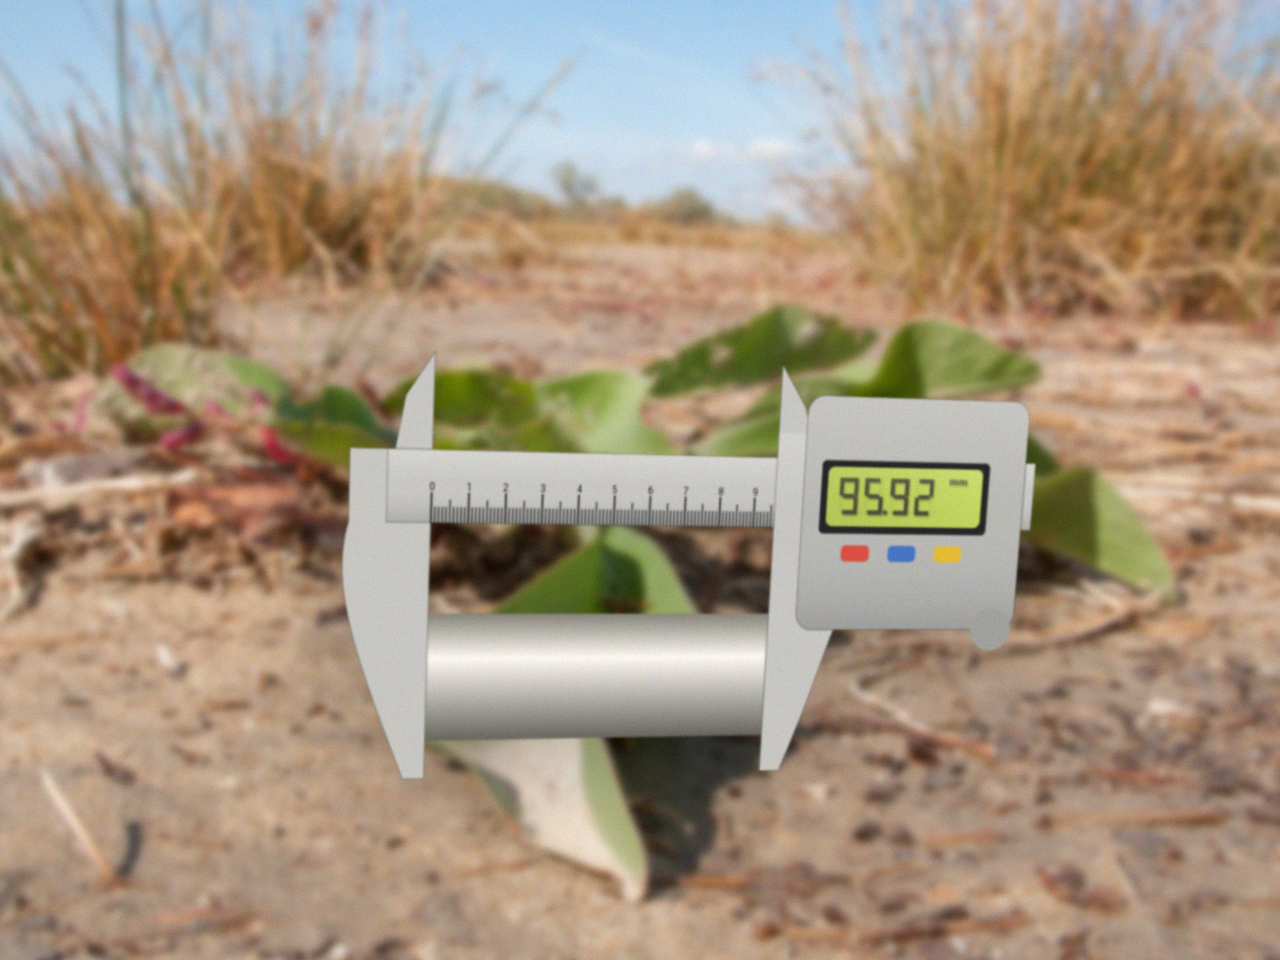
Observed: 95.92 mm
